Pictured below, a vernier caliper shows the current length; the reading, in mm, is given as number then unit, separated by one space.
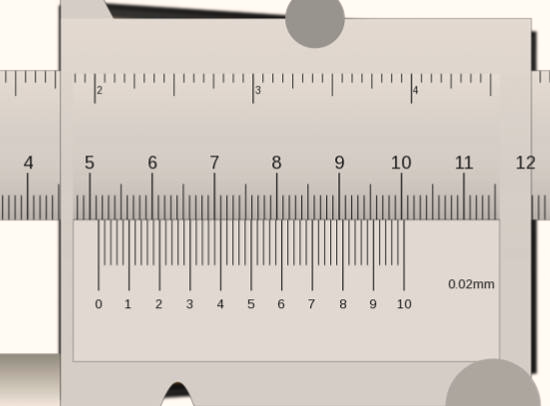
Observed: 51.4 mm
